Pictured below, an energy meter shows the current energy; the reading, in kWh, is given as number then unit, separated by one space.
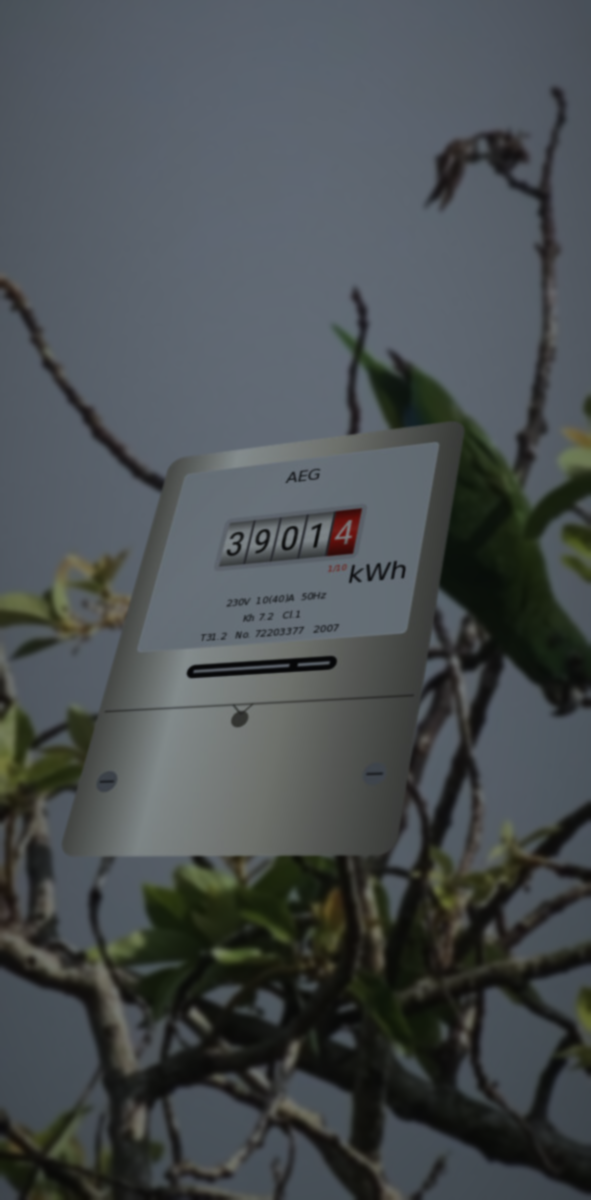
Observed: 3901.4 kWh
